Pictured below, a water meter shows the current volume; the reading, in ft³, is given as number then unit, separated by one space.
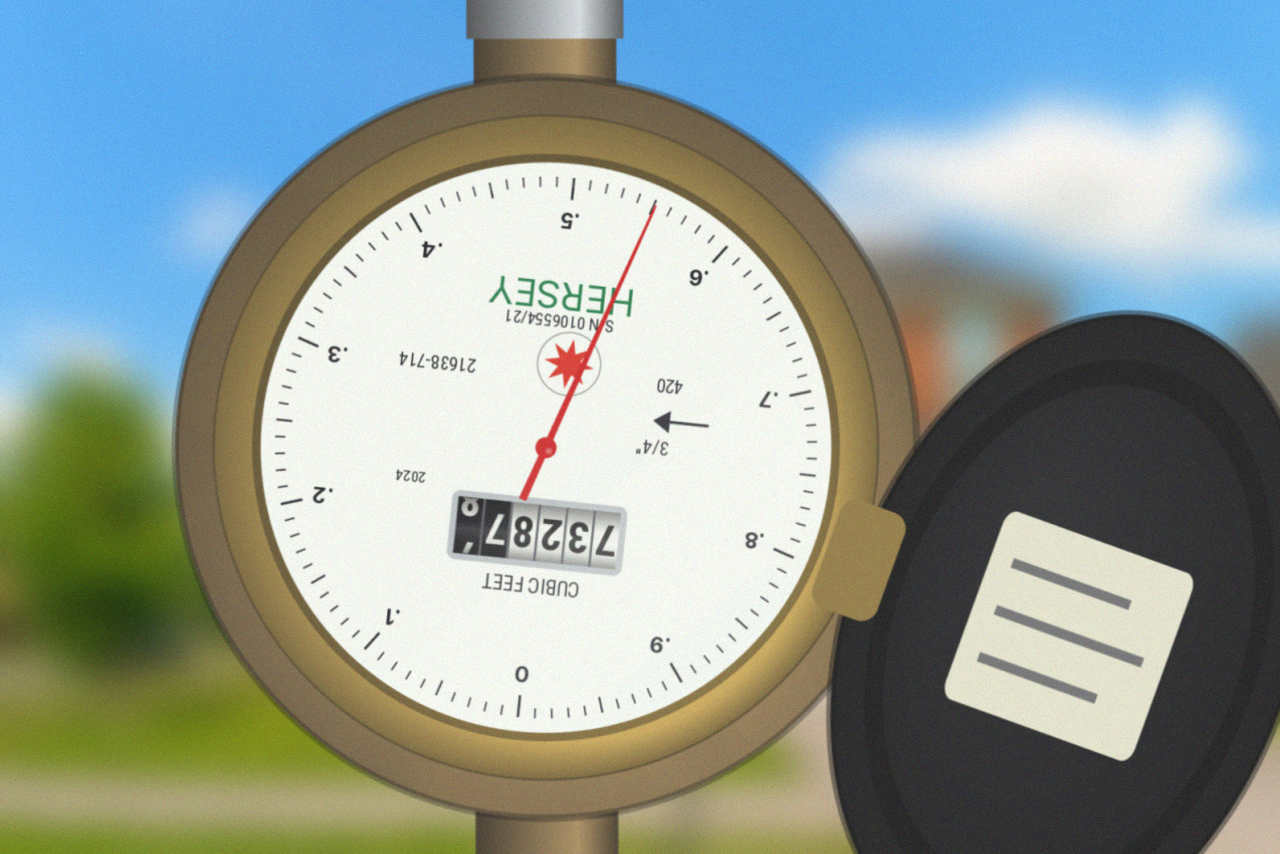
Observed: 732877.55 ft³
